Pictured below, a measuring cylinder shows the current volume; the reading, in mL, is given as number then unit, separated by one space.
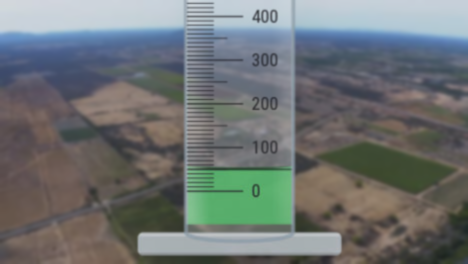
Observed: 50 mL
